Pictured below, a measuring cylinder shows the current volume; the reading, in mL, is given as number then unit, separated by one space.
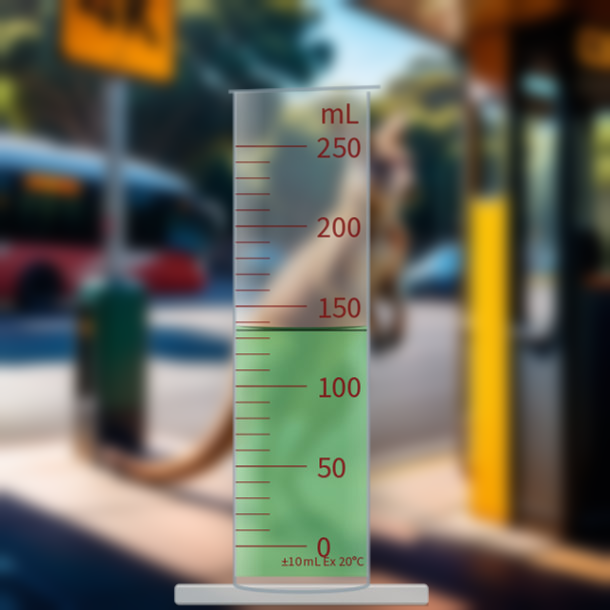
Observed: 135 mL
